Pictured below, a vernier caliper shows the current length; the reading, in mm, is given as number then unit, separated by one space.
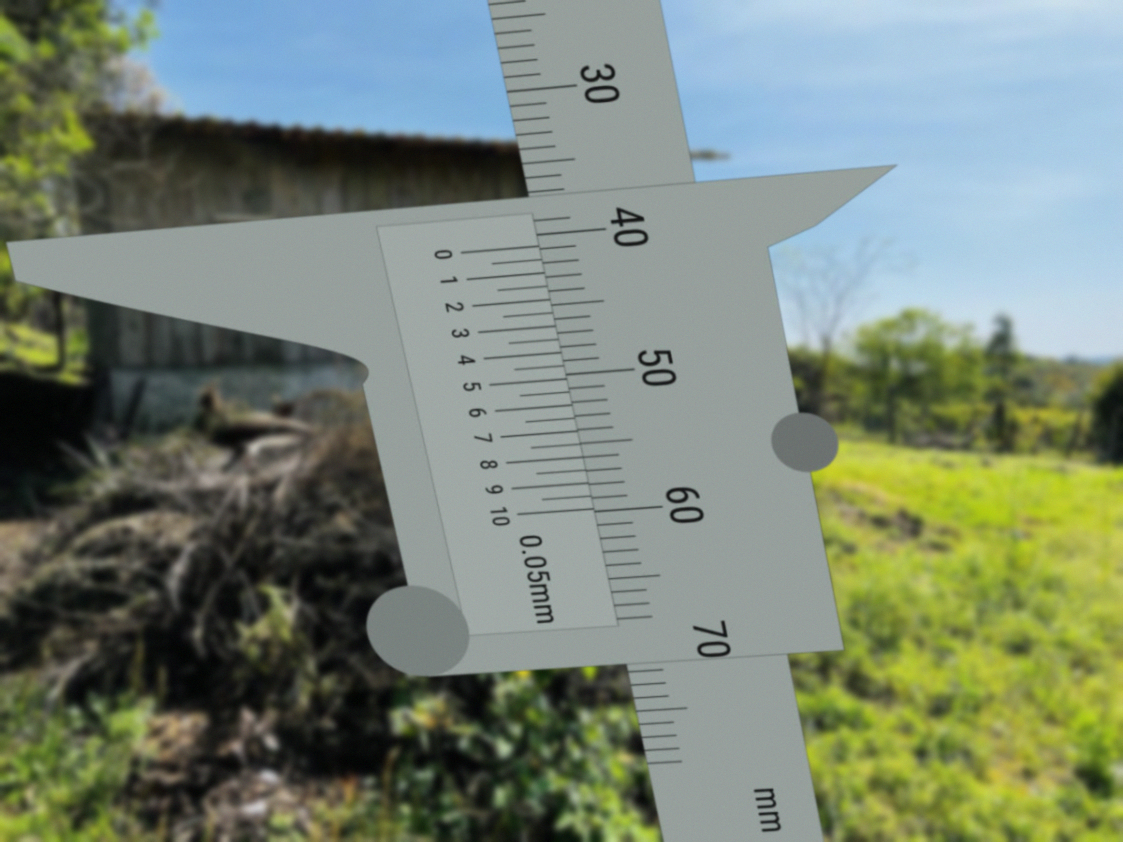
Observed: 40.8 mm
